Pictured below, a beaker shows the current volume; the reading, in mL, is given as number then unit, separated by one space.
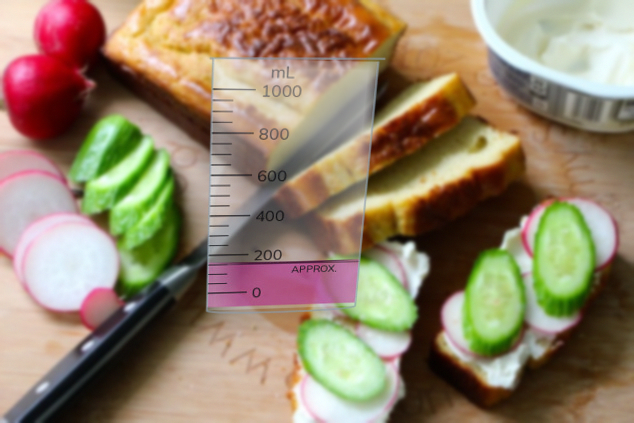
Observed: 150 mL
